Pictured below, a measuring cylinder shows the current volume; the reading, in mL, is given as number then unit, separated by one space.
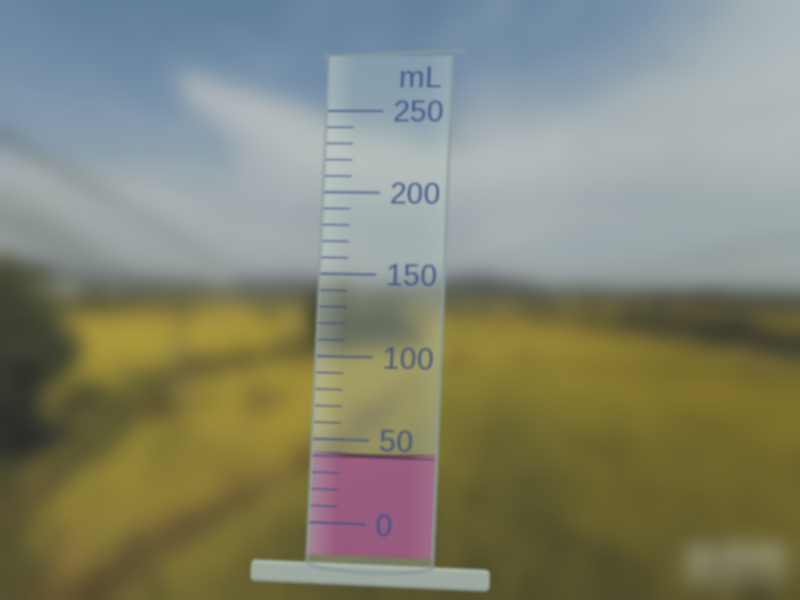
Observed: 40 mL
